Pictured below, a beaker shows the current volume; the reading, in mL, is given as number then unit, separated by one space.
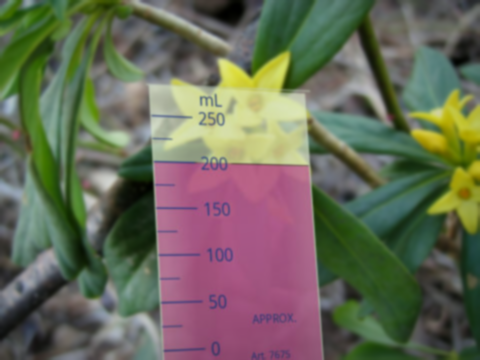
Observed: 200 mL
